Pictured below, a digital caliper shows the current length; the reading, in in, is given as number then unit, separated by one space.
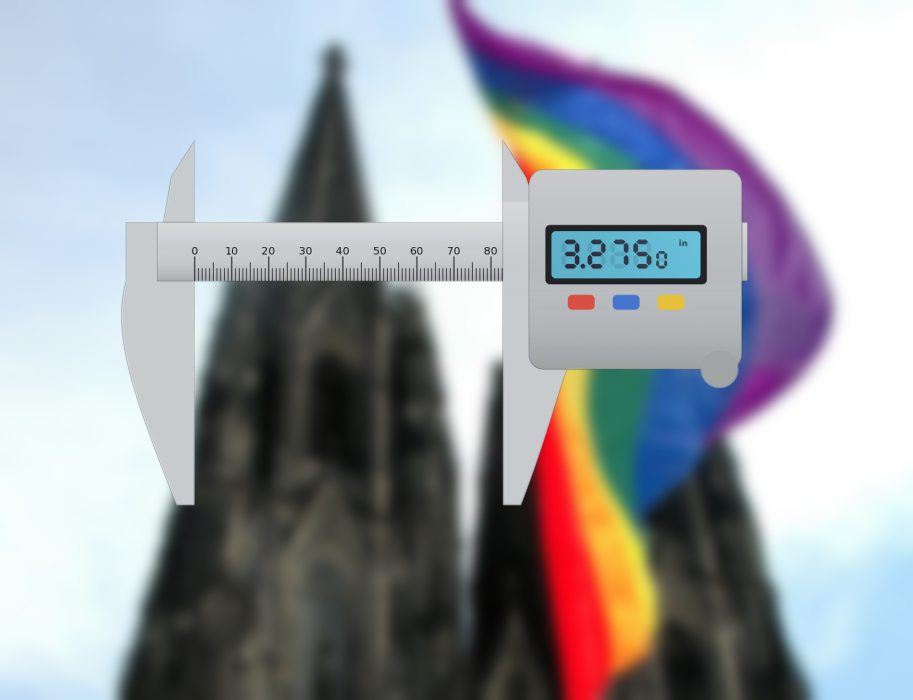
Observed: 3.2750 in
